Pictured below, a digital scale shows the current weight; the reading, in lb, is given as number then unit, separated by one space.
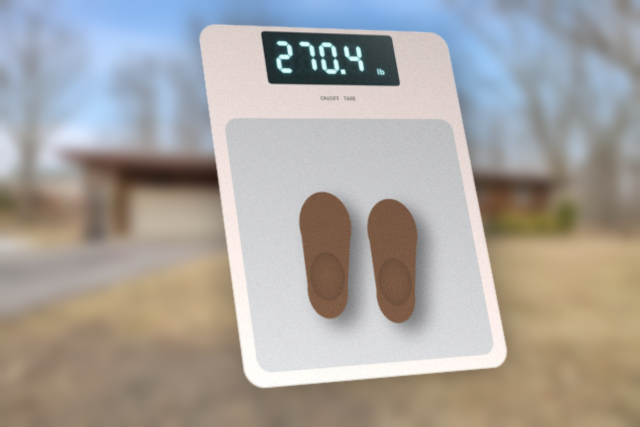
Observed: 270.4 lb
